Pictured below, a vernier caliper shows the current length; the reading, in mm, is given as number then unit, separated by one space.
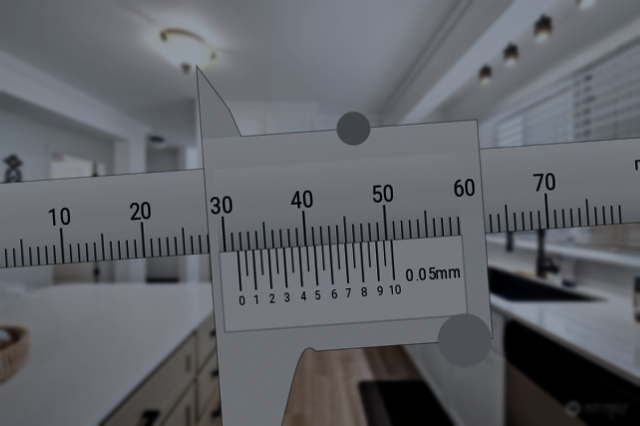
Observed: 31.6 mm
